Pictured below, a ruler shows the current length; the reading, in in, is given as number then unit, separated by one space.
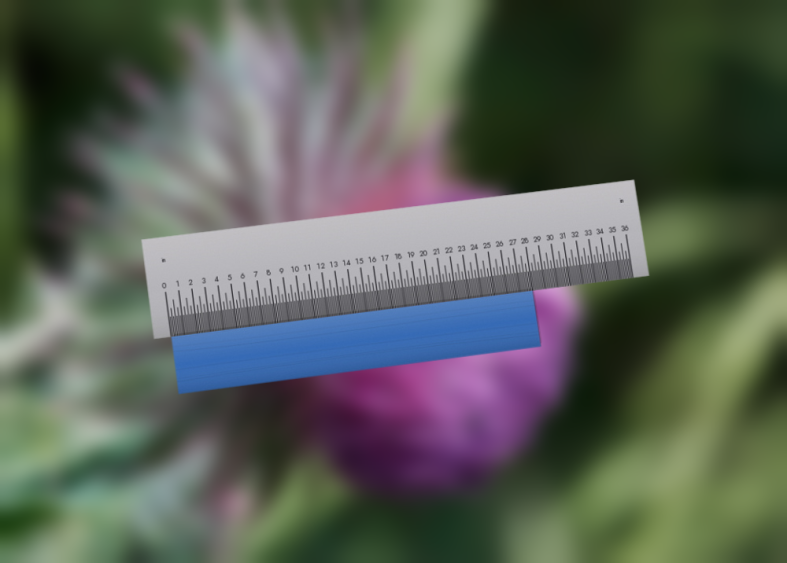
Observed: 28 in
